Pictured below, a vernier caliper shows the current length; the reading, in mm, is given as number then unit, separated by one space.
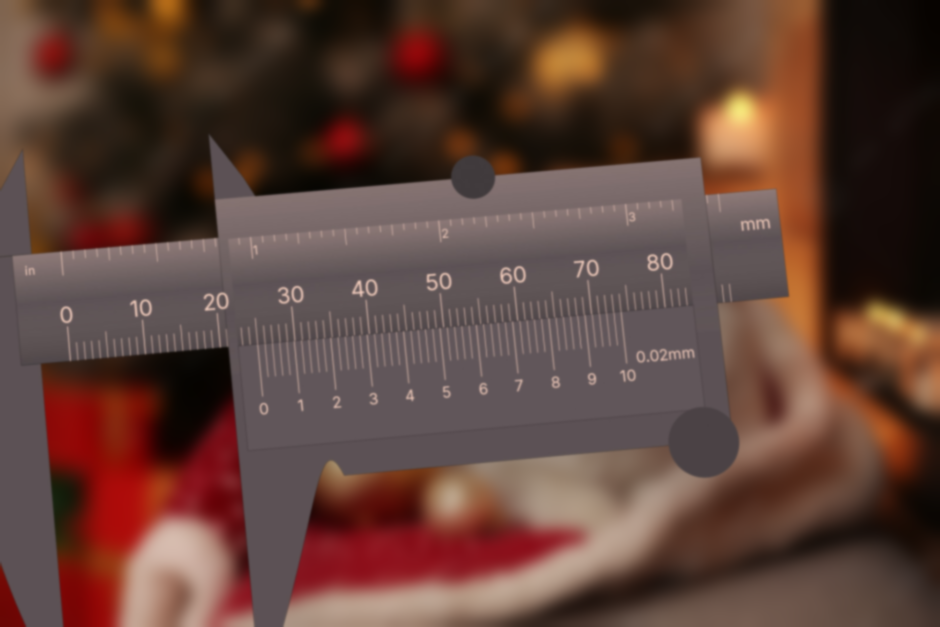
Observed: 25.0 mm
